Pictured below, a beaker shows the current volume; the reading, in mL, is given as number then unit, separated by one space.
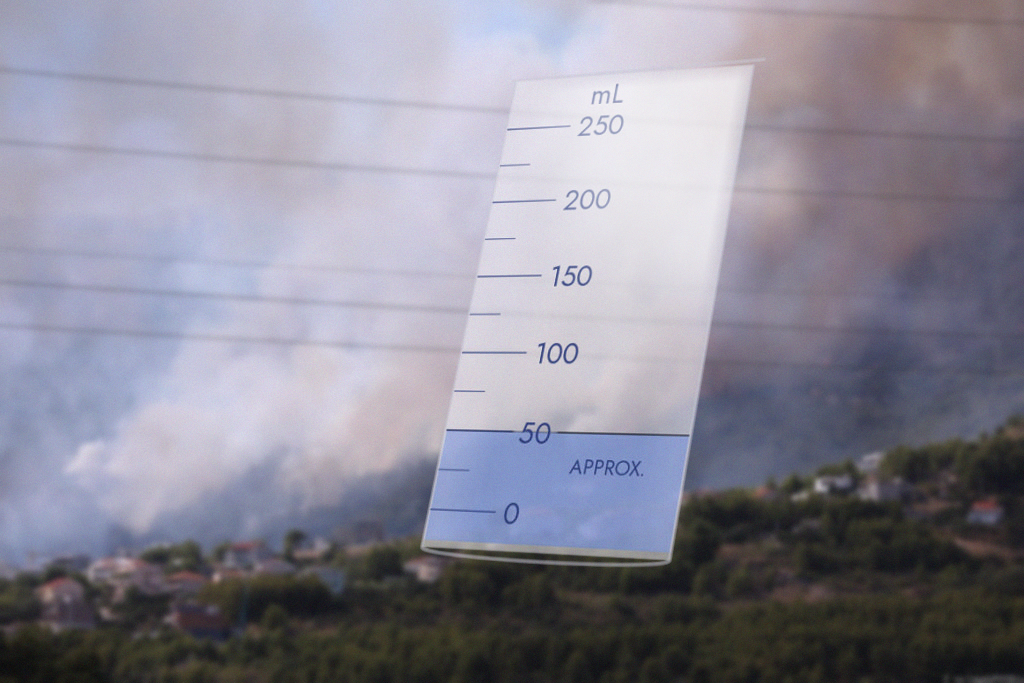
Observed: 50 mL
